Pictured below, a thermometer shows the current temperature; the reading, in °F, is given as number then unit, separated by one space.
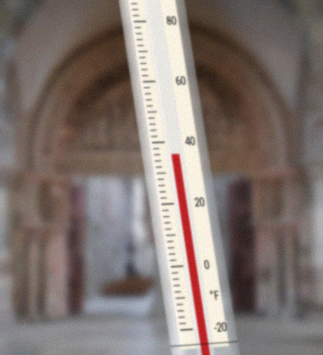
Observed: 36 °F
